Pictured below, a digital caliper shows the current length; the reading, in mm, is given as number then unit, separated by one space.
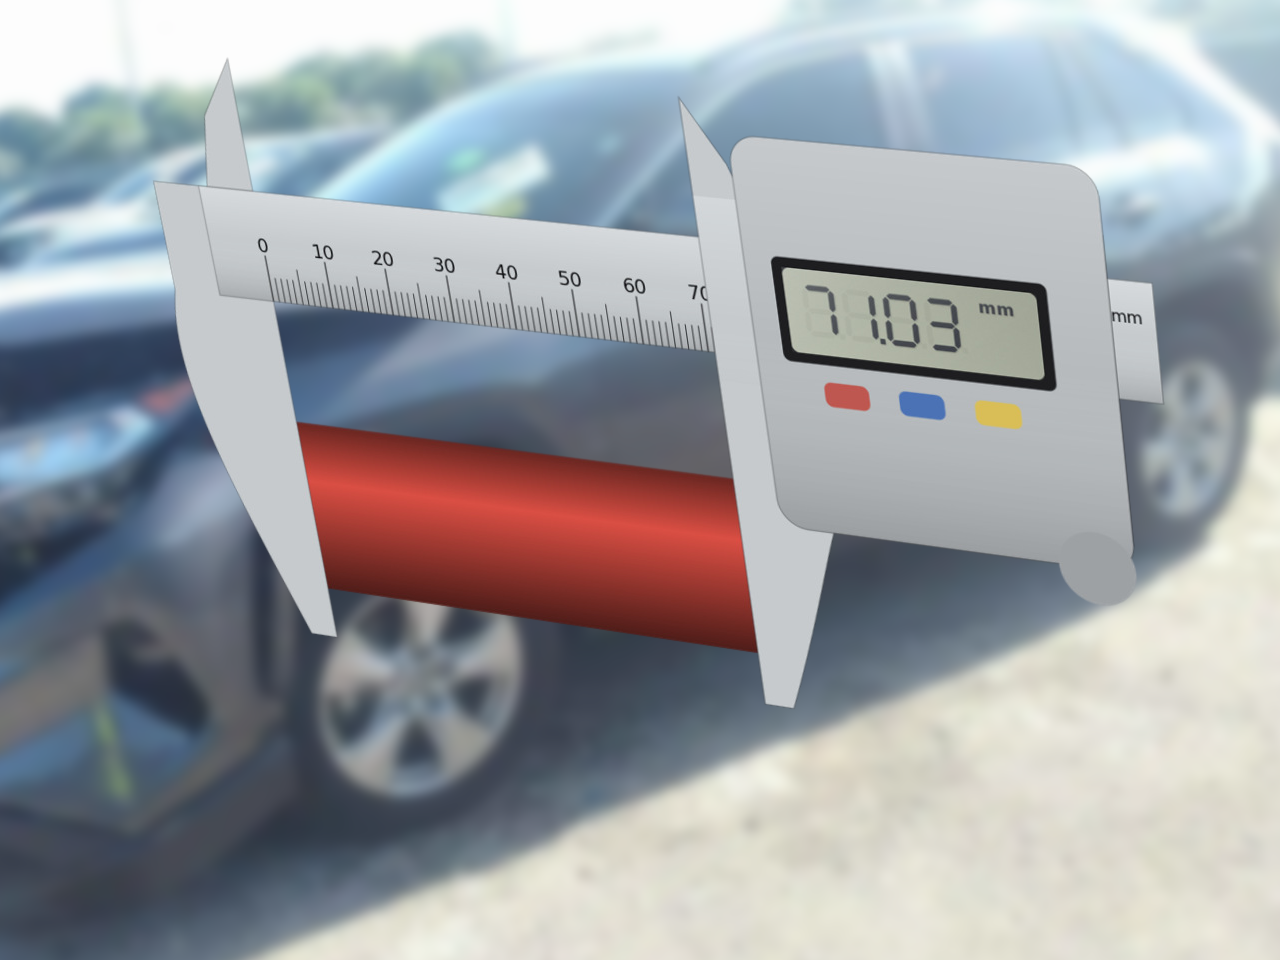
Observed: 71.03 mm
